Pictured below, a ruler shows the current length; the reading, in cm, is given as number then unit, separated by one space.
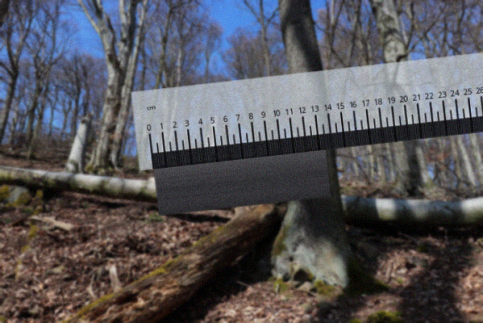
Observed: 13.5 cm
